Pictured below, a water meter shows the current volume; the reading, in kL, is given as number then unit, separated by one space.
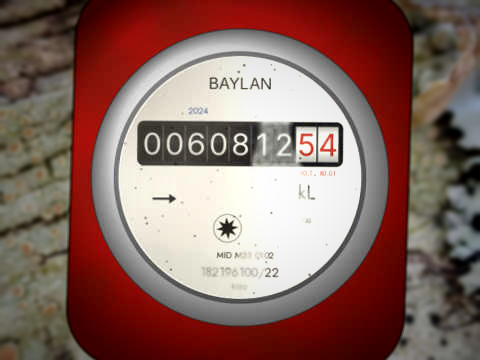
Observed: 60812.54 kL
